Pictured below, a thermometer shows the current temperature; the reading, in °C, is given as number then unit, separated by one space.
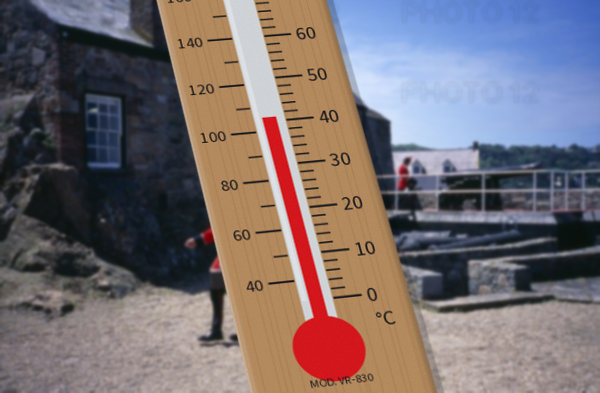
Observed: 41 °C
